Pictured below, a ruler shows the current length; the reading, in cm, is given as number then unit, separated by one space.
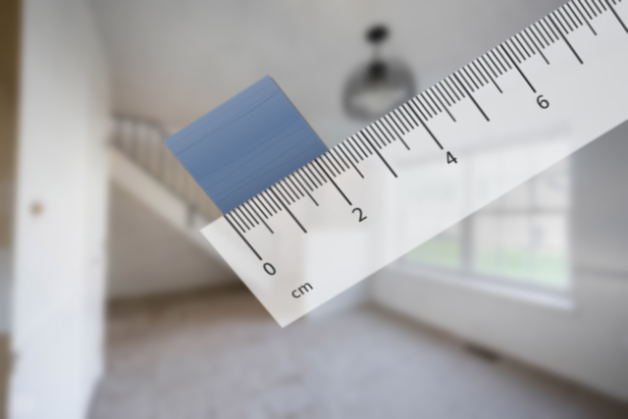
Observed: 2.3 cm
